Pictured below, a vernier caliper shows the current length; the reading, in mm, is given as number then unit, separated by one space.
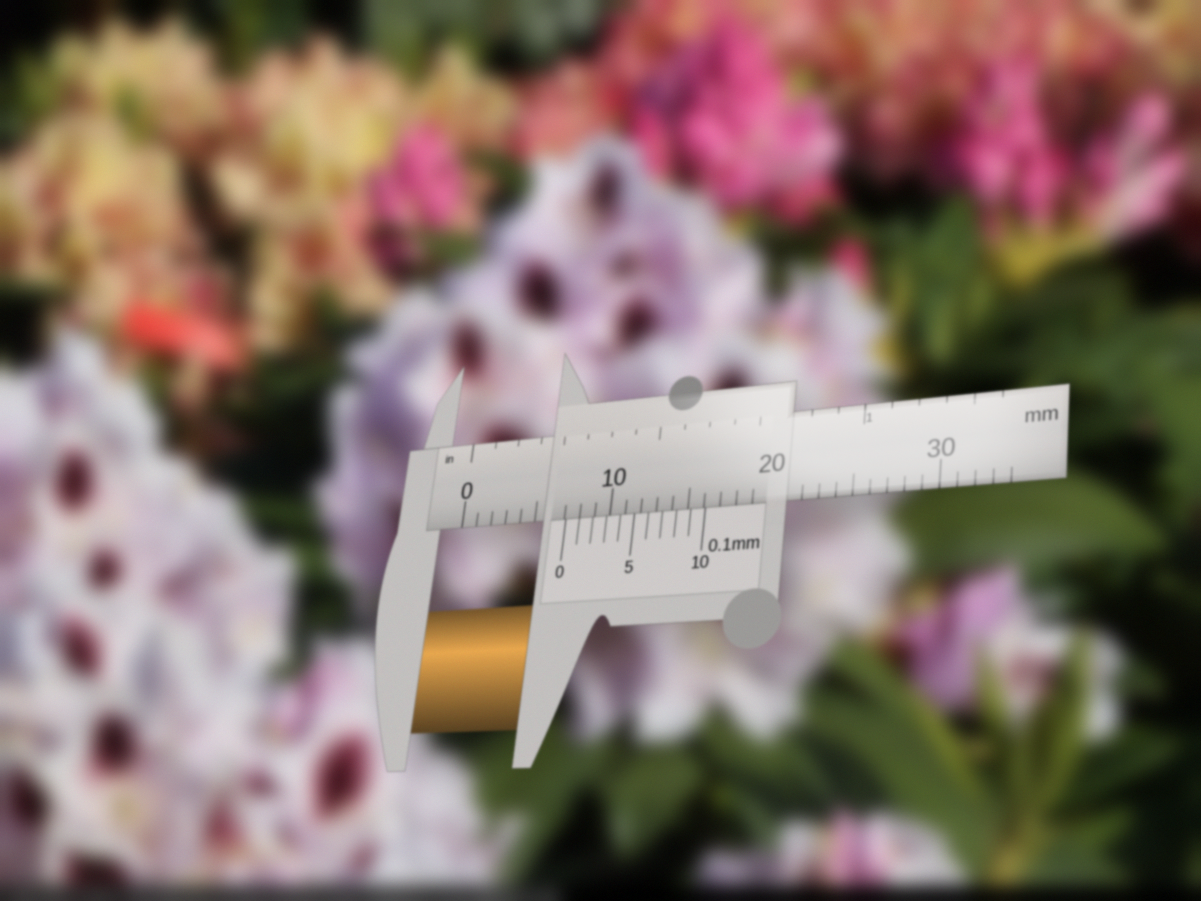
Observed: 7.1 mm
